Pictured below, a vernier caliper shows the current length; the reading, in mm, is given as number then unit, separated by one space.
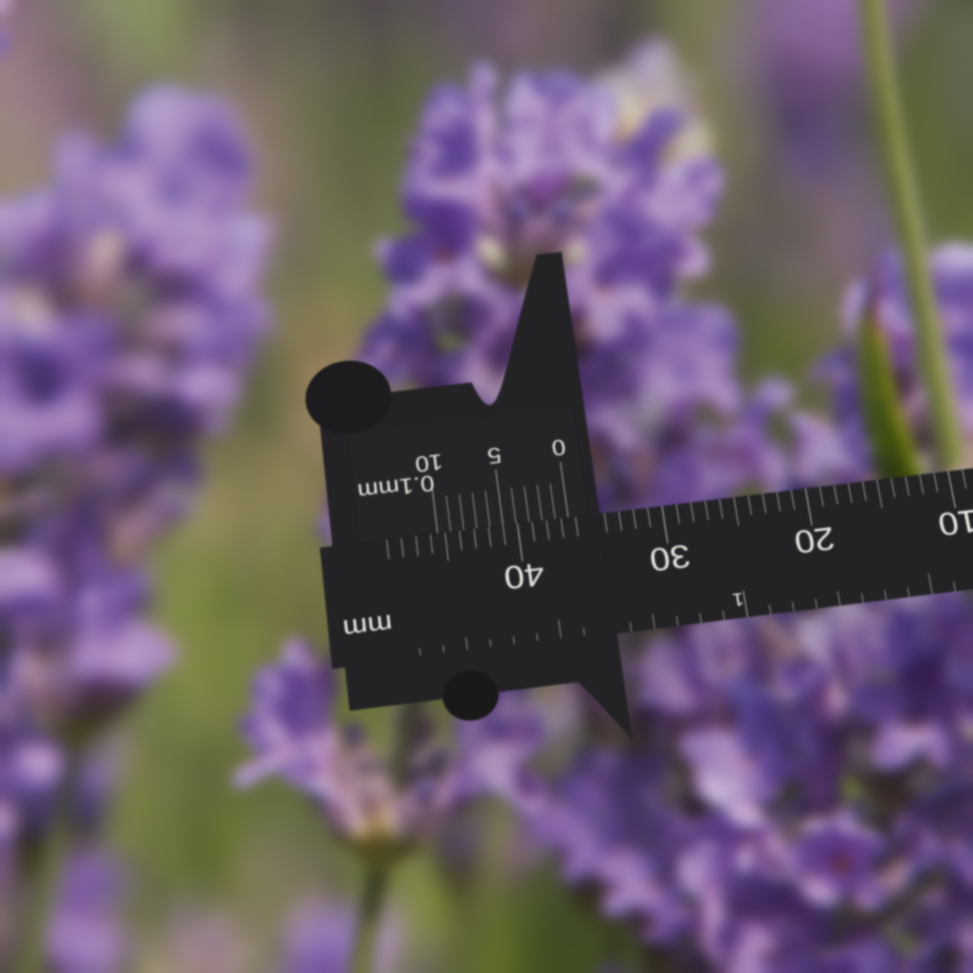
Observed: 36.5 mm
